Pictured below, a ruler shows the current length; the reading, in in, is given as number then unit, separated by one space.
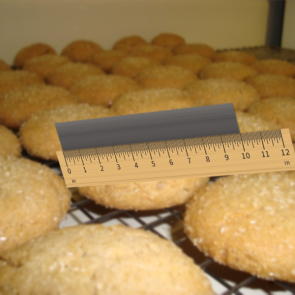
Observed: 10 in
